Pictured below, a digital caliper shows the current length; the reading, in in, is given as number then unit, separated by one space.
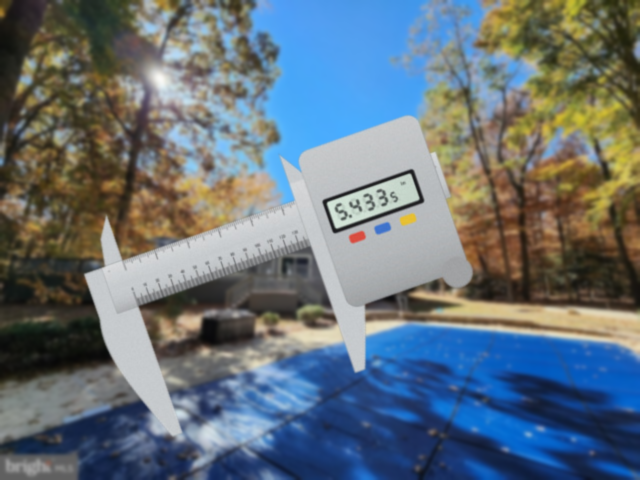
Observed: 5.4335 in
